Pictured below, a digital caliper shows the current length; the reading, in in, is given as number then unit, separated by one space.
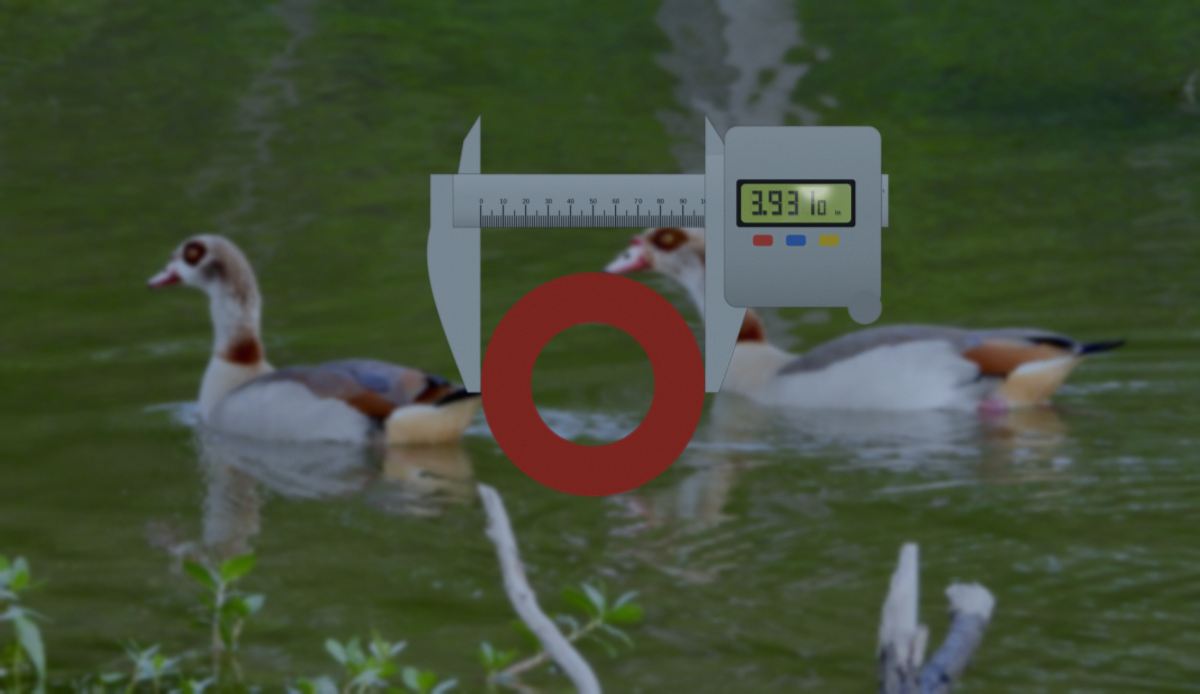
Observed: 3.9310 in
